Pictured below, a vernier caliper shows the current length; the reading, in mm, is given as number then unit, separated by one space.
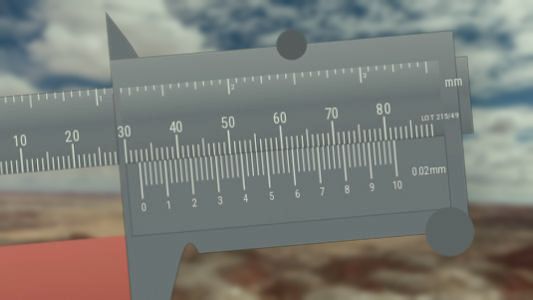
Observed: 32.5 mm
